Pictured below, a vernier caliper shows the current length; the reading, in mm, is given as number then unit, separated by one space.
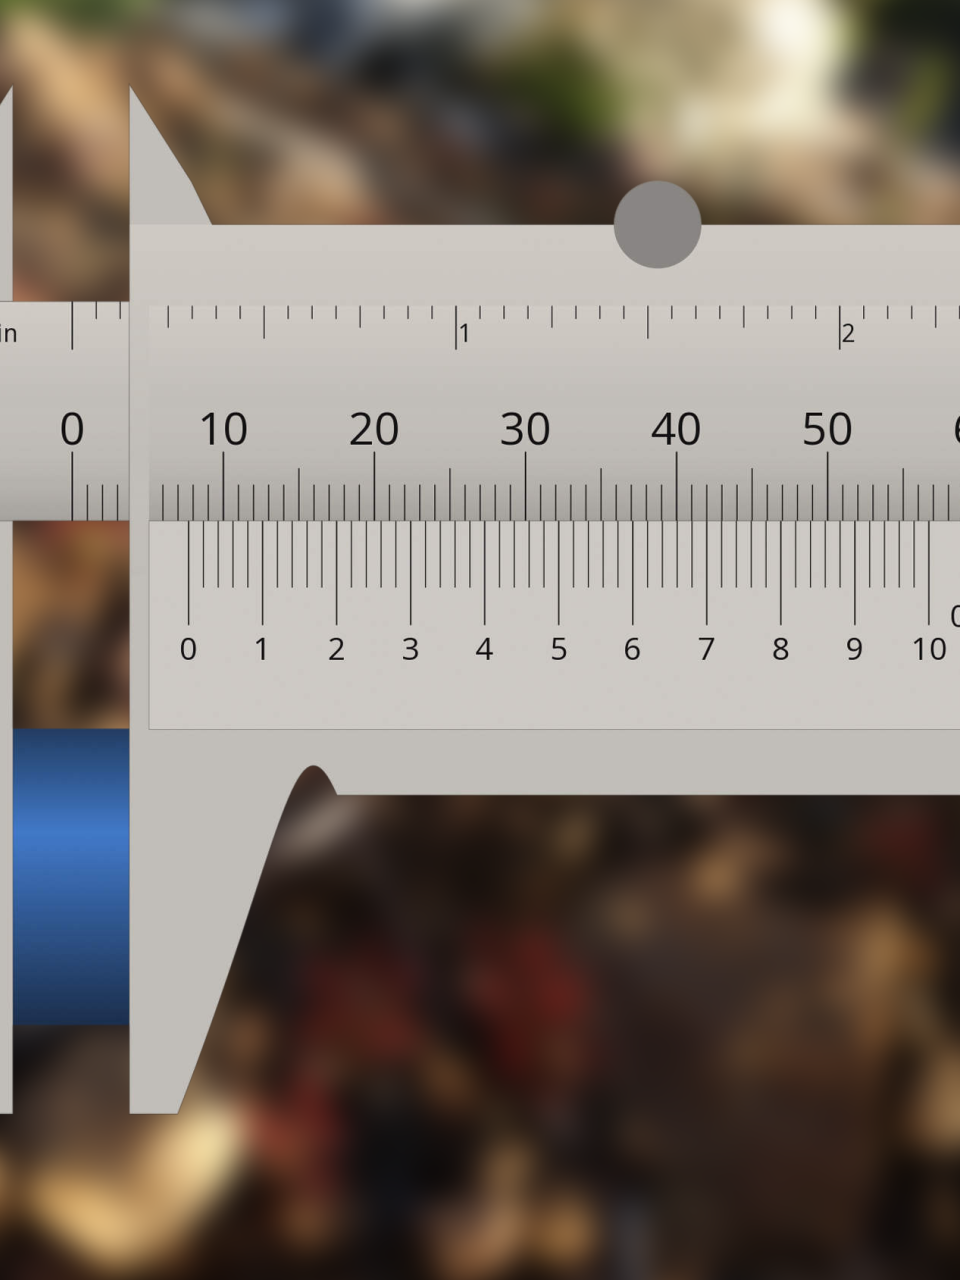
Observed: 7.7 mm
